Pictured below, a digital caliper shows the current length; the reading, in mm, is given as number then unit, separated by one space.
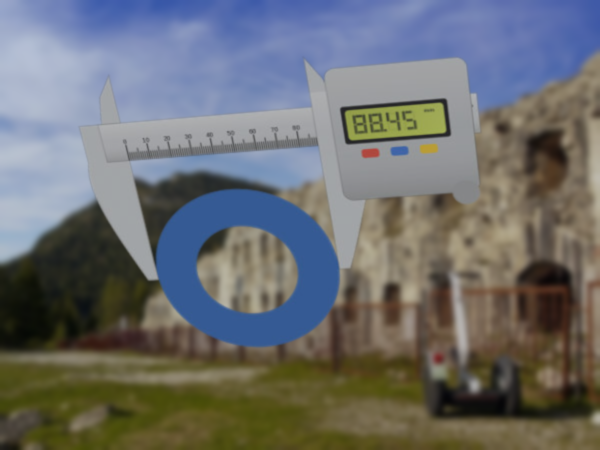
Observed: 88.45 mm
